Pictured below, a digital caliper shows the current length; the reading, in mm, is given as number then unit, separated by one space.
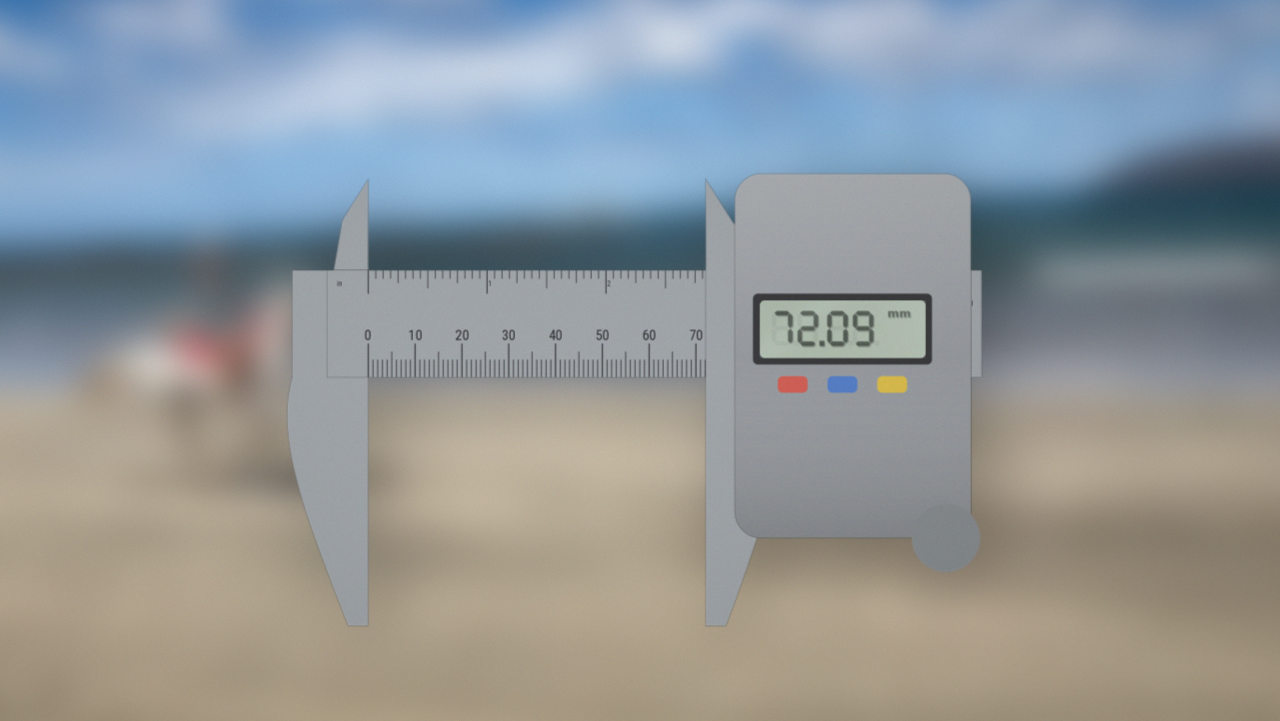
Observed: 72.09 mm
